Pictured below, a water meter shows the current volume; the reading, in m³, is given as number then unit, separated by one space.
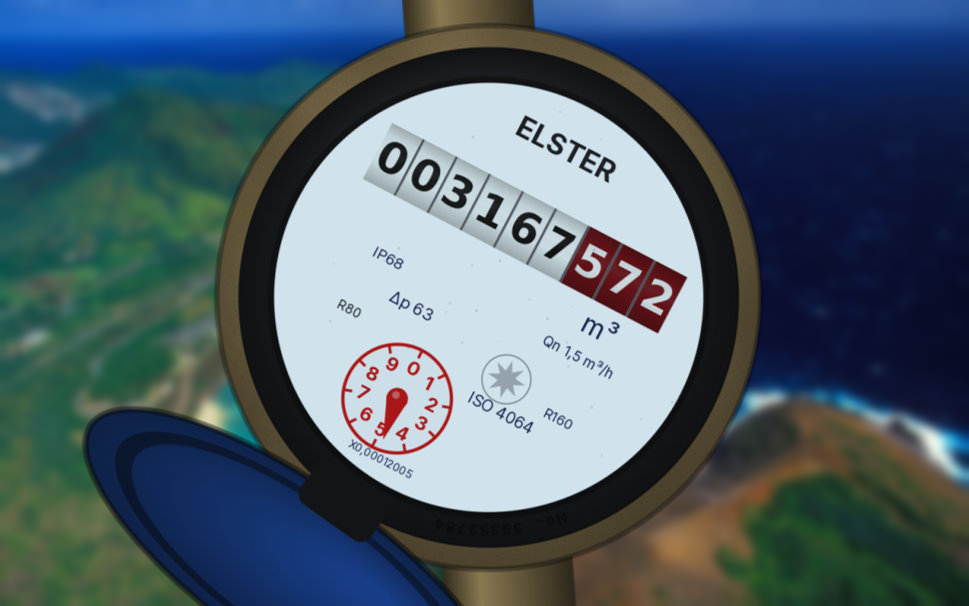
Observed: 3167.5724 m³
